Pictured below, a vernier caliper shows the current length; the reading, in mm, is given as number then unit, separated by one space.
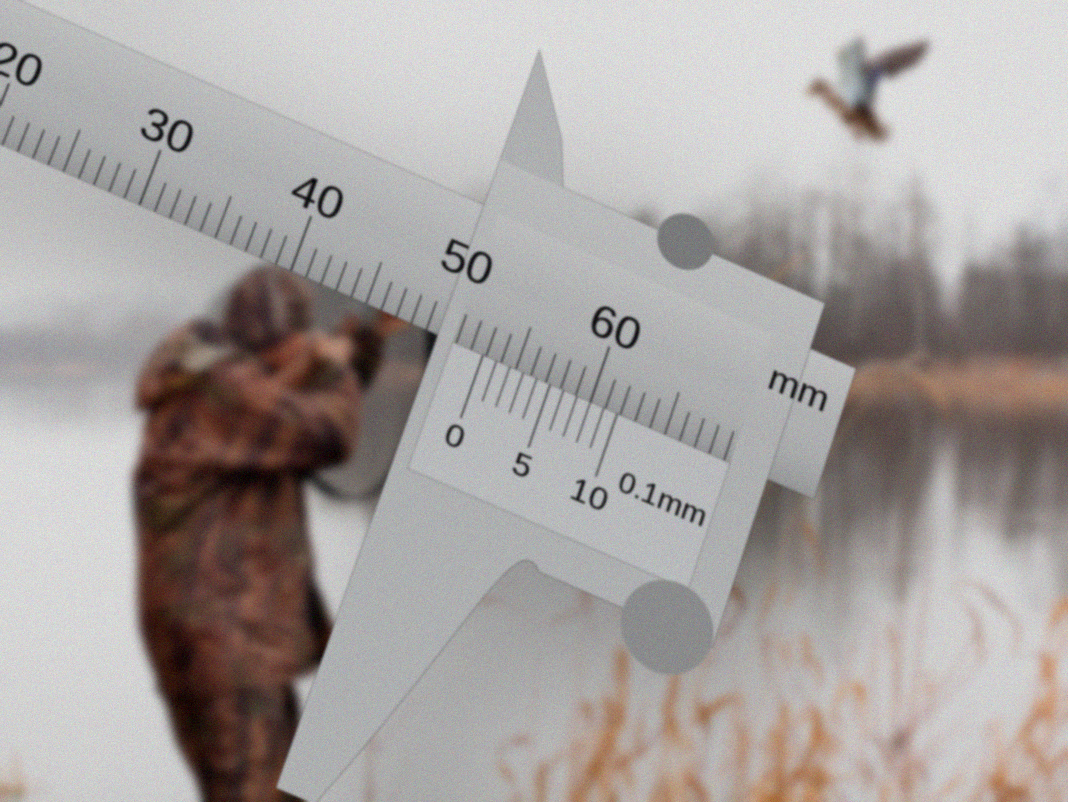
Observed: 52.8 mm
